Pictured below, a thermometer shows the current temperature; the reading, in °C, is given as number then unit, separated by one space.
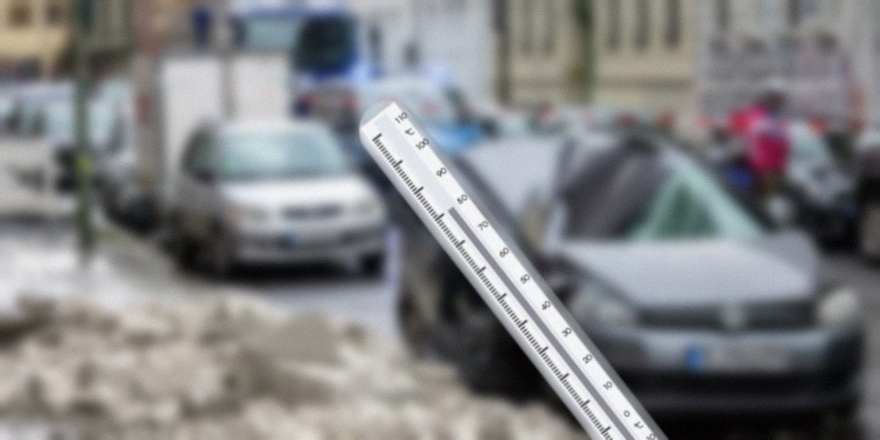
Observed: 80 °C
